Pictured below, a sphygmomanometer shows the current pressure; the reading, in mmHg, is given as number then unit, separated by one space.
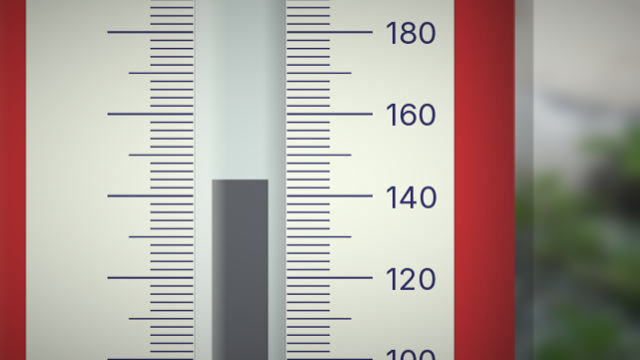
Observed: 144 mmHg
